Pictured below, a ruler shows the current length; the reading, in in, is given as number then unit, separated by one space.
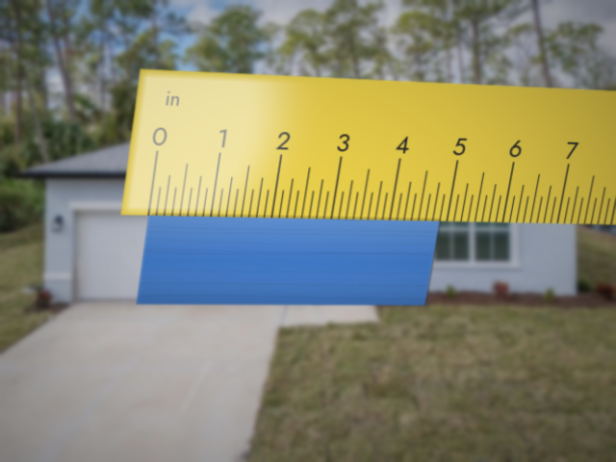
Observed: 4.875 in
